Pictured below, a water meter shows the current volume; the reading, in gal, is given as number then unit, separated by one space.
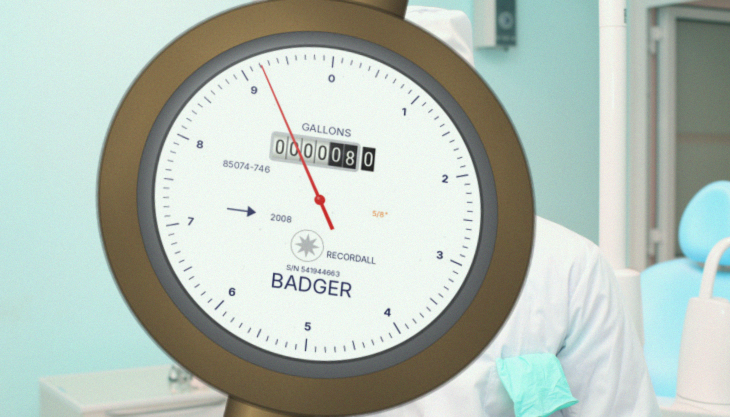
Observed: 79.2 gal
